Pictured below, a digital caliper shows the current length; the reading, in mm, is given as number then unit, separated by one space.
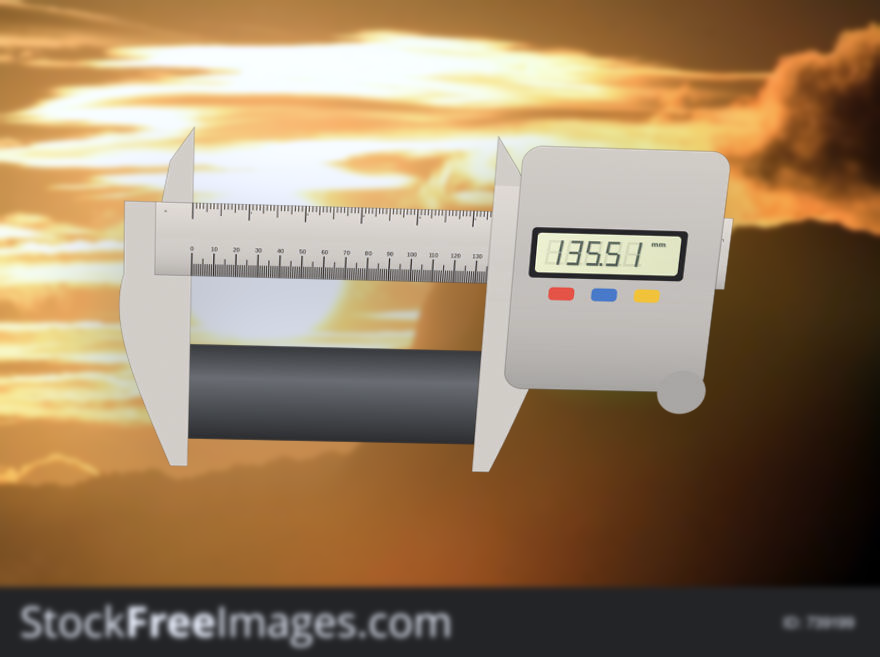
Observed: 135.51 mm
